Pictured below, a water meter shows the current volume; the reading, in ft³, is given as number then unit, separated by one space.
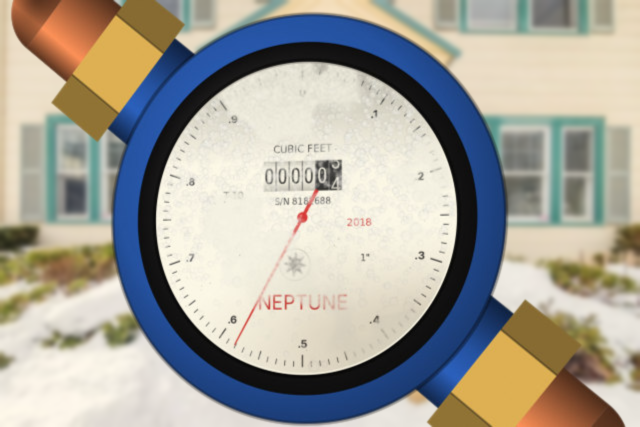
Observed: 3.58 ft³
